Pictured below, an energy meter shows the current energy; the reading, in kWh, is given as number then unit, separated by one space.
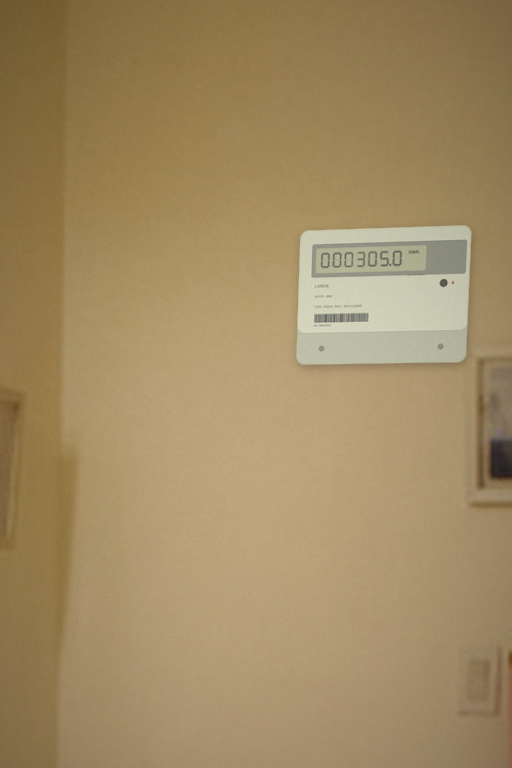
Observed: 305.0 kWh
